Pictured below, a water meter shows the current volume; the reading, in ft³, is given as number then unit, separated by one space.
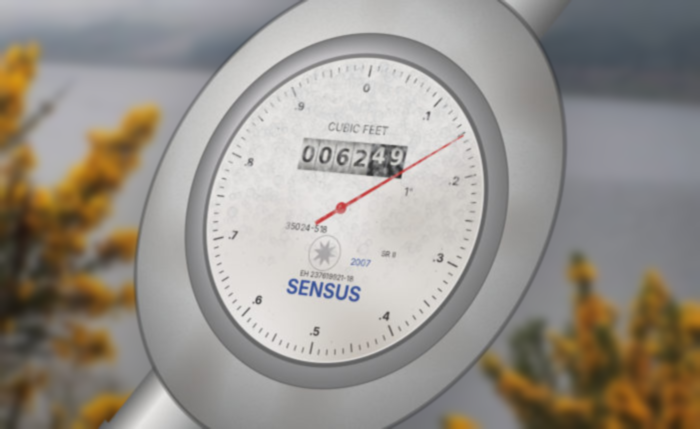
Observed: 6249.15 ft³
